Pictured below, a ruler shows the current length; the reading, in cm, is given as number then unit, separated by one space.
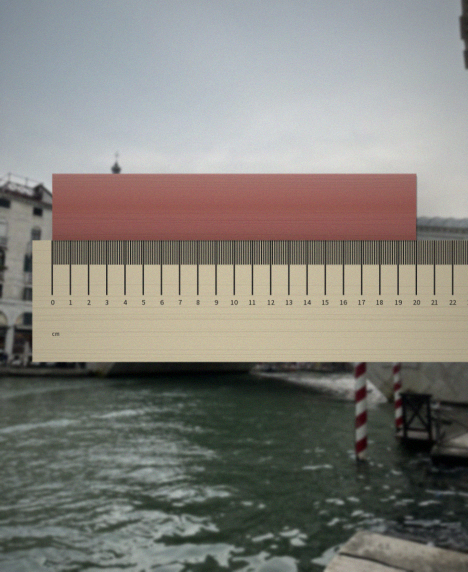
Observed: 20 cm
